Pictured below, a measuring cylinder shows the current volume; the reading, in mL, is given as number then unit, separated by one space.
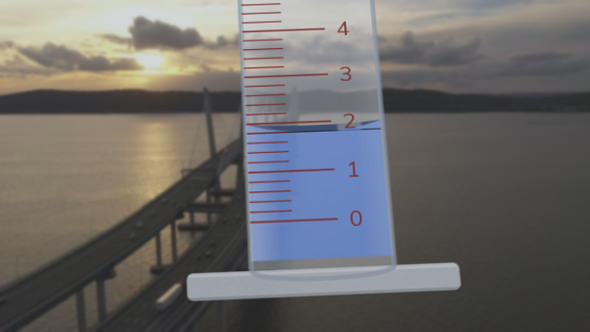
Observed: 1.8 mL
